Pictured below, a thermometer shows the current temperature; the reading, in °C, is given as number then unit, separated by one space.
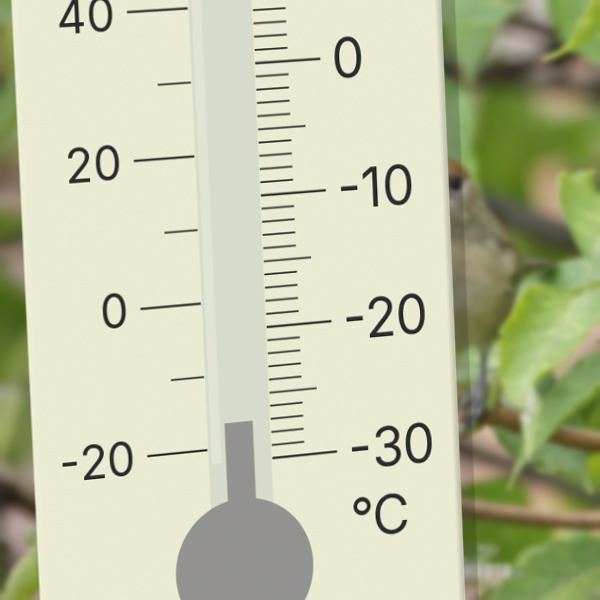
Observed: -27 °C
